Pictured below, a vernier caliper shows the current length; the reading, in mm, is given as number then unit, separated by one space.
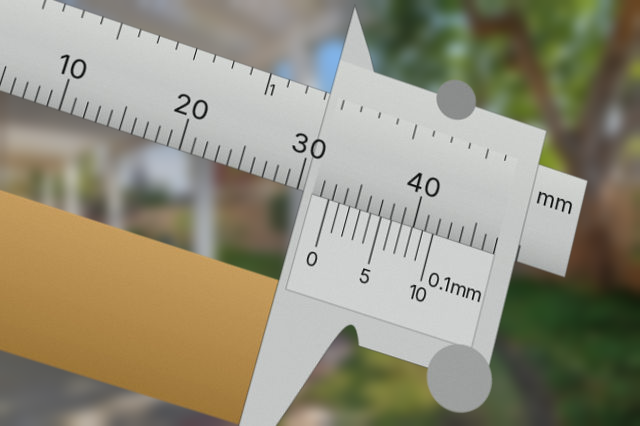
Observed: 32.7 mm
